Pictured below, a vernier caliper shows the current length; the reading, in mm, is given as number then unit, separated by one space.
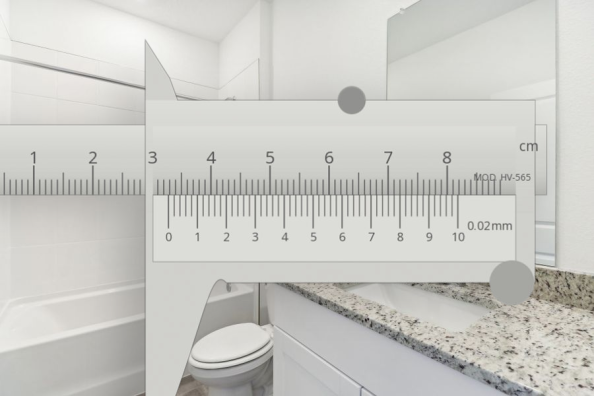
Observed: 32.8 mm
